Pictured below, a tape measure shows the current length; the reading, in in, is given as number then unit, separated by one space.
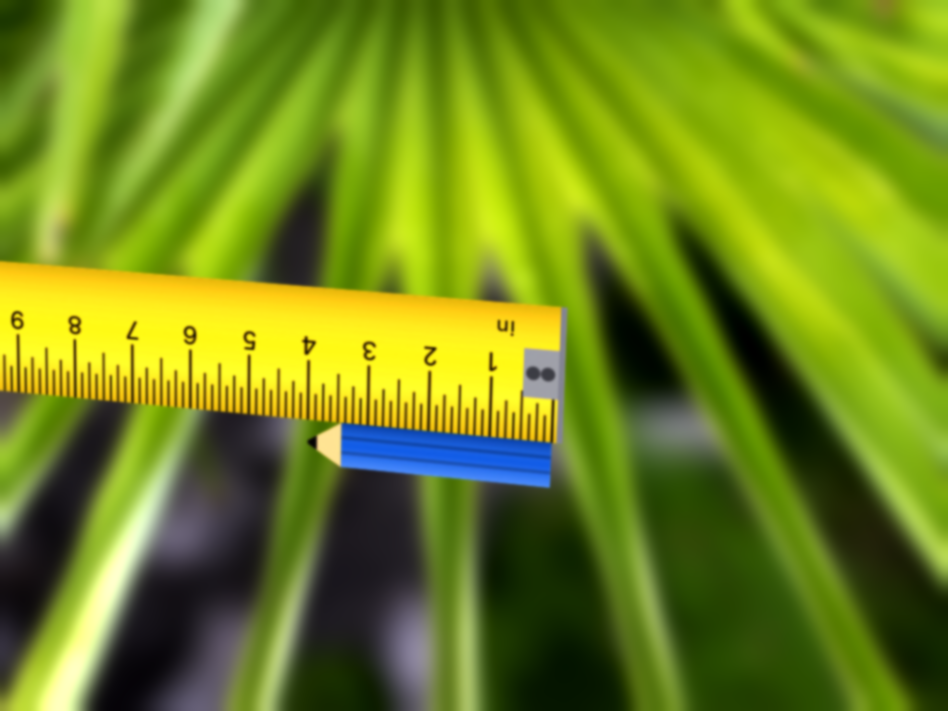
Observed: 4 in
